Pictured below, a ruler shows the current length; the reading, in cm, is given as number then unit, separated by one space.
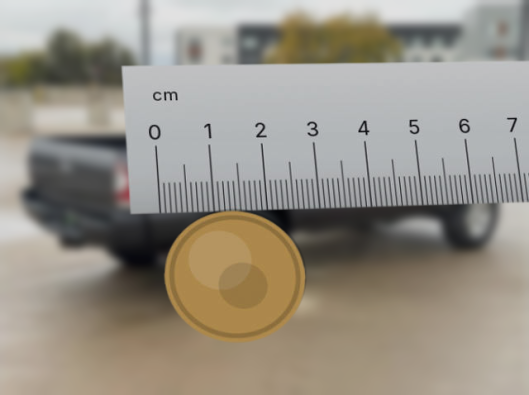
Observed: 2.6 cm
